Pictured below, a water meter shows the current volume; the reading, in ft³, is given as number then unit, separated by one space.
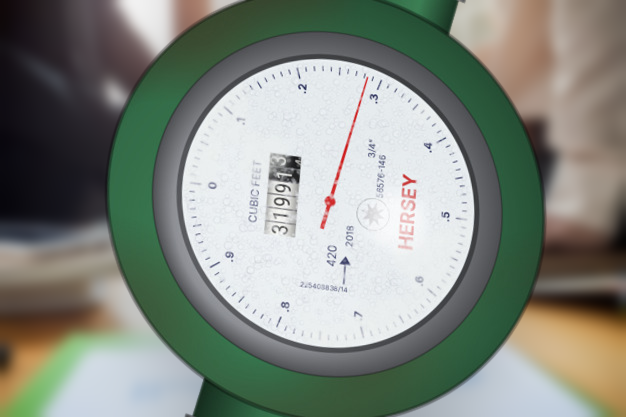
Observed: 319913.28 ft³
